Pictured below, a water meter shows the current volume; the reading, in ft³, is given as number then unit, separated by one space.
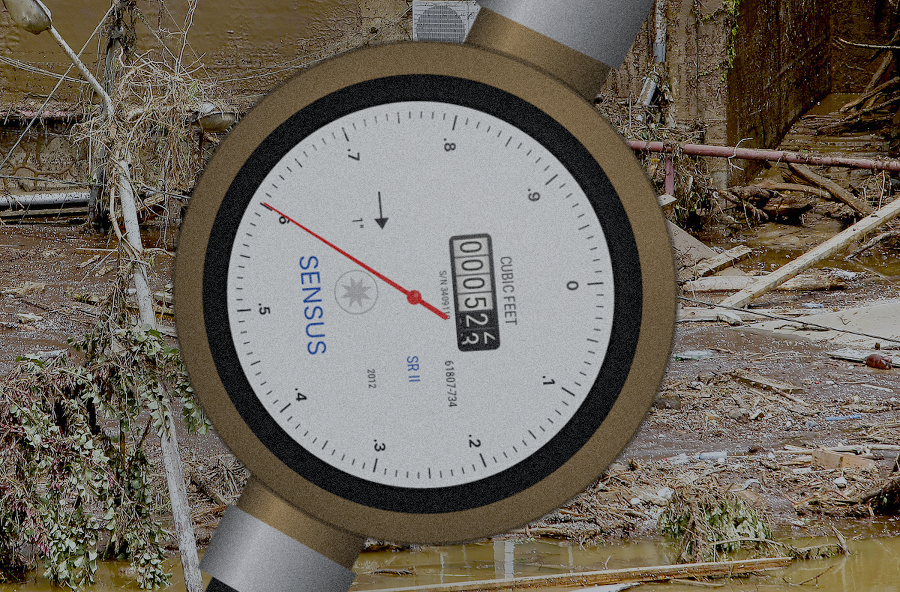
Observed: 522.60 ft³
